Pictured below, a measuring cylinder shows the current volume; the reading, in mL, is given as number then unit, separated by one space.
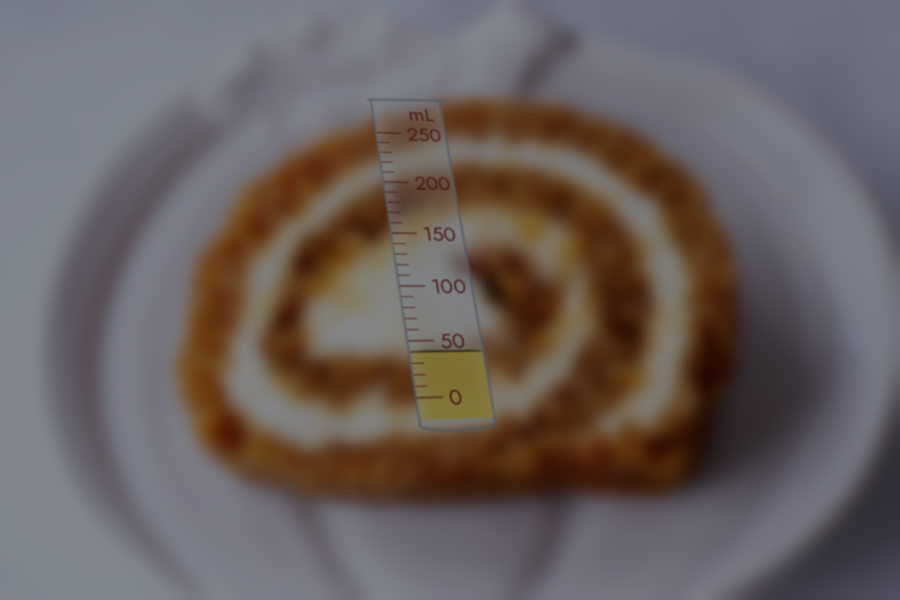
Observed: 40 mL
